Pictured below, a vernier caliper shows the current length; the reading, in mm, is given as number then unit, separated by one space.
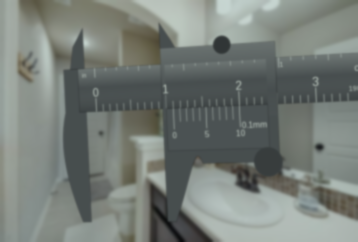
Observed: 11.0 mm
